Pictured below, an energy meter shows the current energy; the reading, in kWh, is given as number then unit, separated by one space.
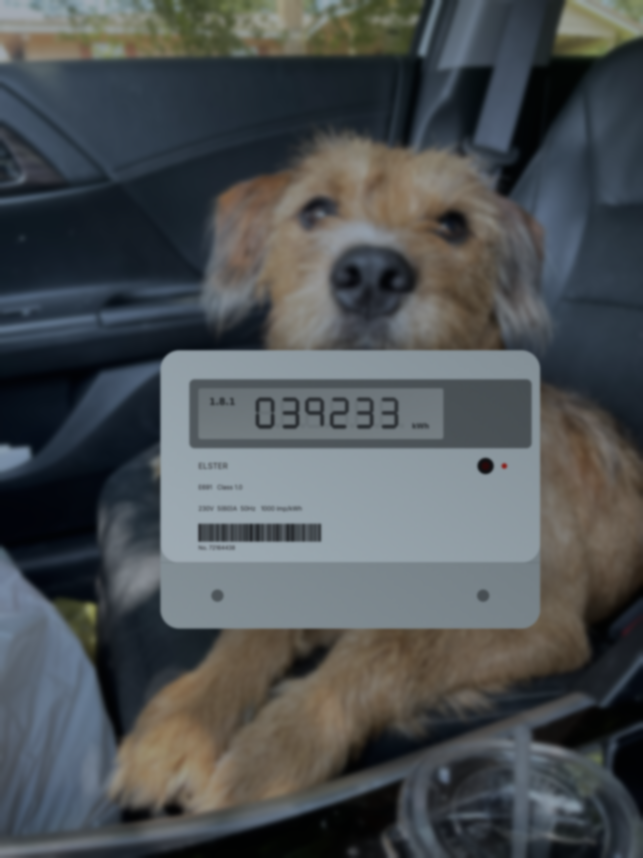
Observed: 39233 kWh
